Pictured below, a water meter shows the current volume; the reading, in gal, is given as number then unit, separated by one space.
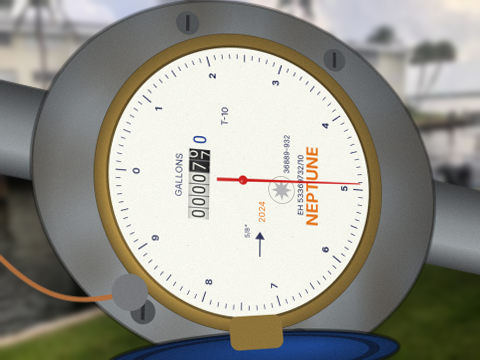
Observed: 764.9 gal
